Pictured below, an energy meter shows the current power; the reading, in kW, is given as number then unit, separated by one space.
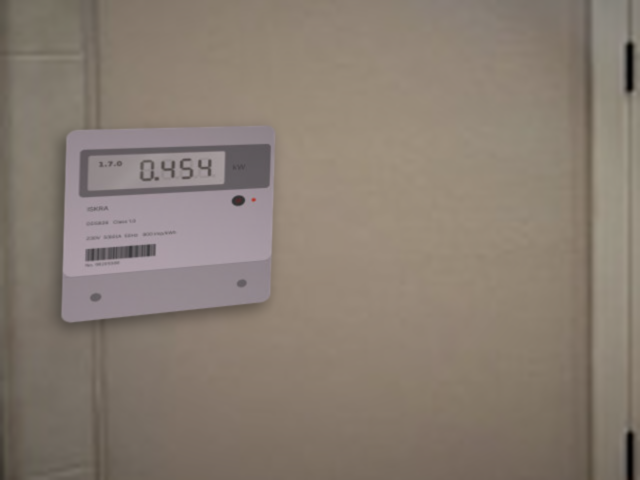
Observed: 0.454 kW
